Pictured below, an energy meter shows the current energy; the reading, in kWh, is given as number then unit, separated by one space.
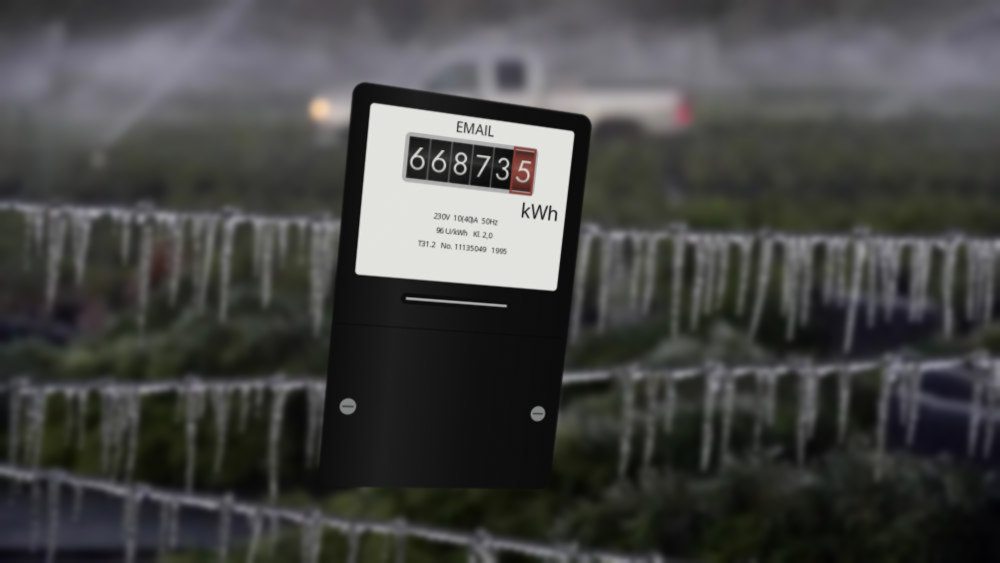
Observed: 66873.5 kWh
